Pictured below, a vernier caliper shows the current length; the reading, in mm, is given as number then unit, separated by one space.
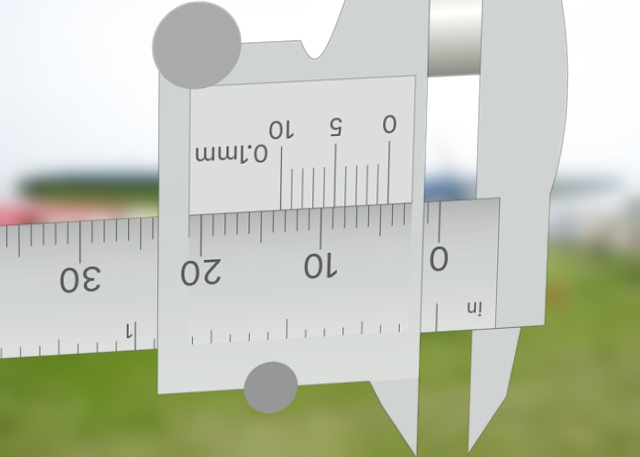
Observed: 4.4 mm
